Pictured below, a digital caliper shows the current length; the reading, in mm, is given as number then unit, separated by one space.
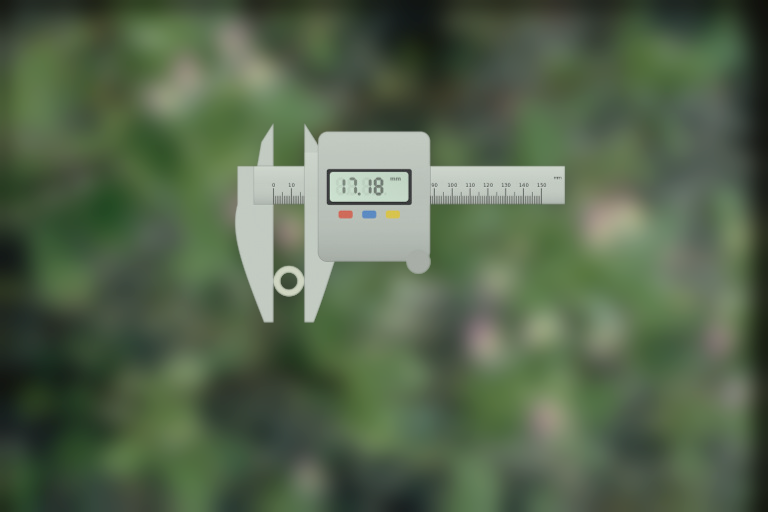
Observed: 17.18 mm
